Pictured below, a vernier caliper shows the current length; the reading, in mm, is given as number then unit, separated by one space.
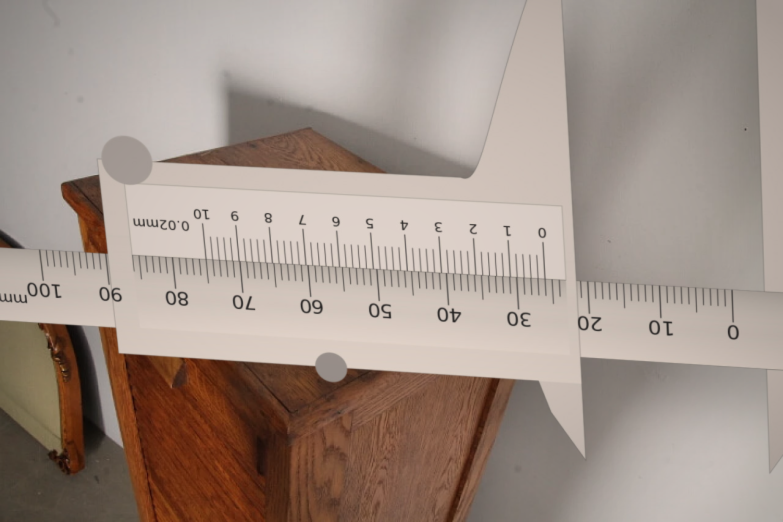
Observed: 26.0 mm
